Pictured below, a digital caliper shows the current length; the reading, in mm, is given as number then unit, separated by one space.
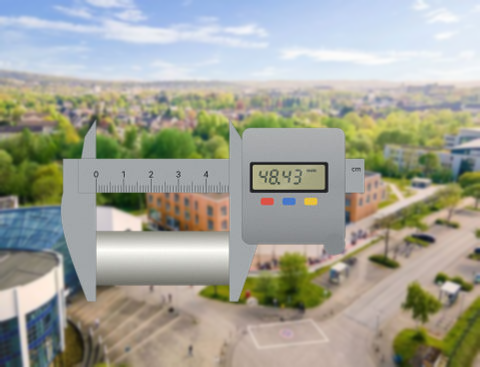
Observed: 48.43 mm
